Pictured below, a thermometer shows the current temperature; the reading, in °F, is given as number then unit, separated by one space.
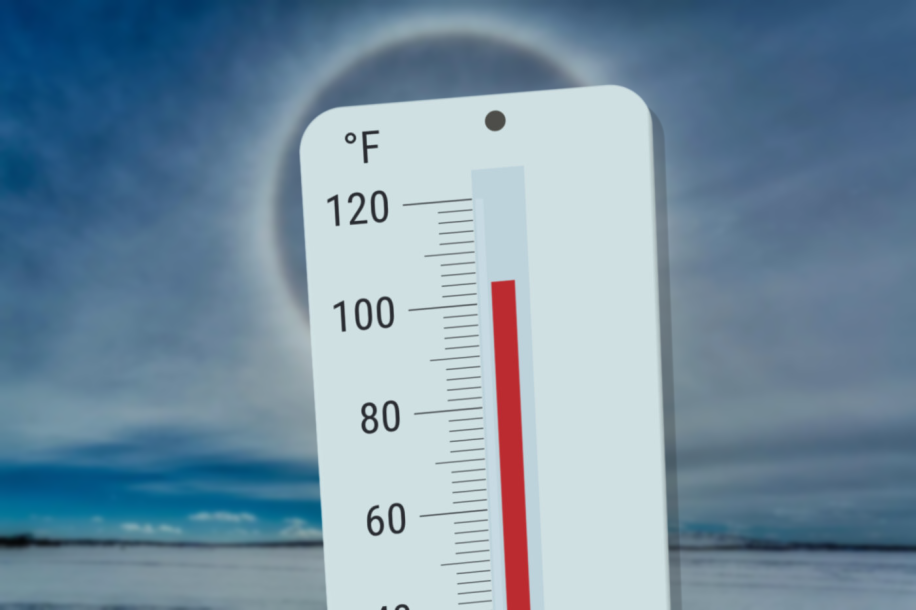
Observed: 104 °F
